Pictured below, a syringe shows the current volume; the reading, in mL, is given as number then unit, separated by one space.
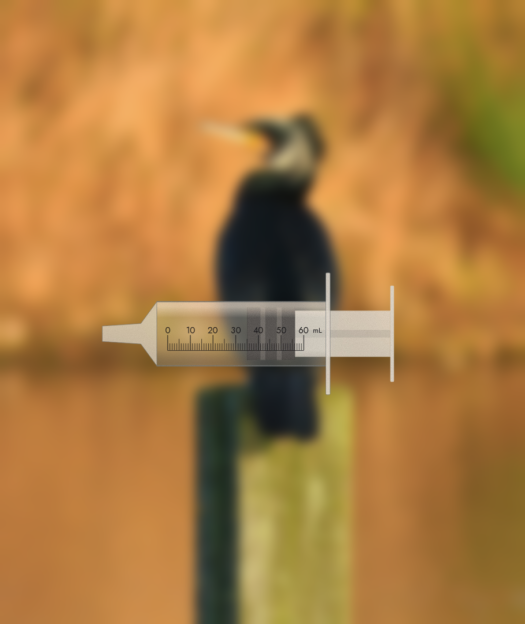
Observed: 35 mL
